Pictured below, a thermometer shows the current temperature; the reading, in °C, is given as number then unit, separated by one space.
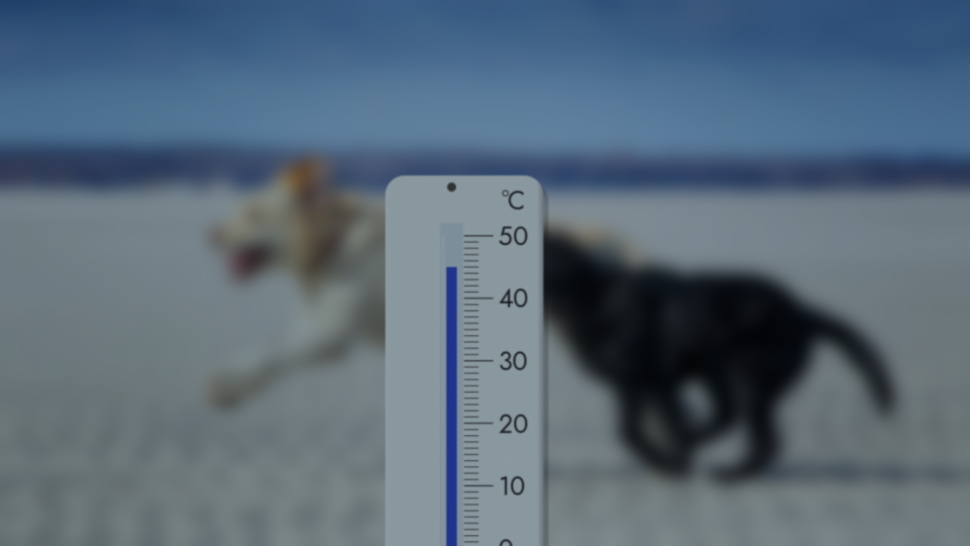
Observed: 45 °C
